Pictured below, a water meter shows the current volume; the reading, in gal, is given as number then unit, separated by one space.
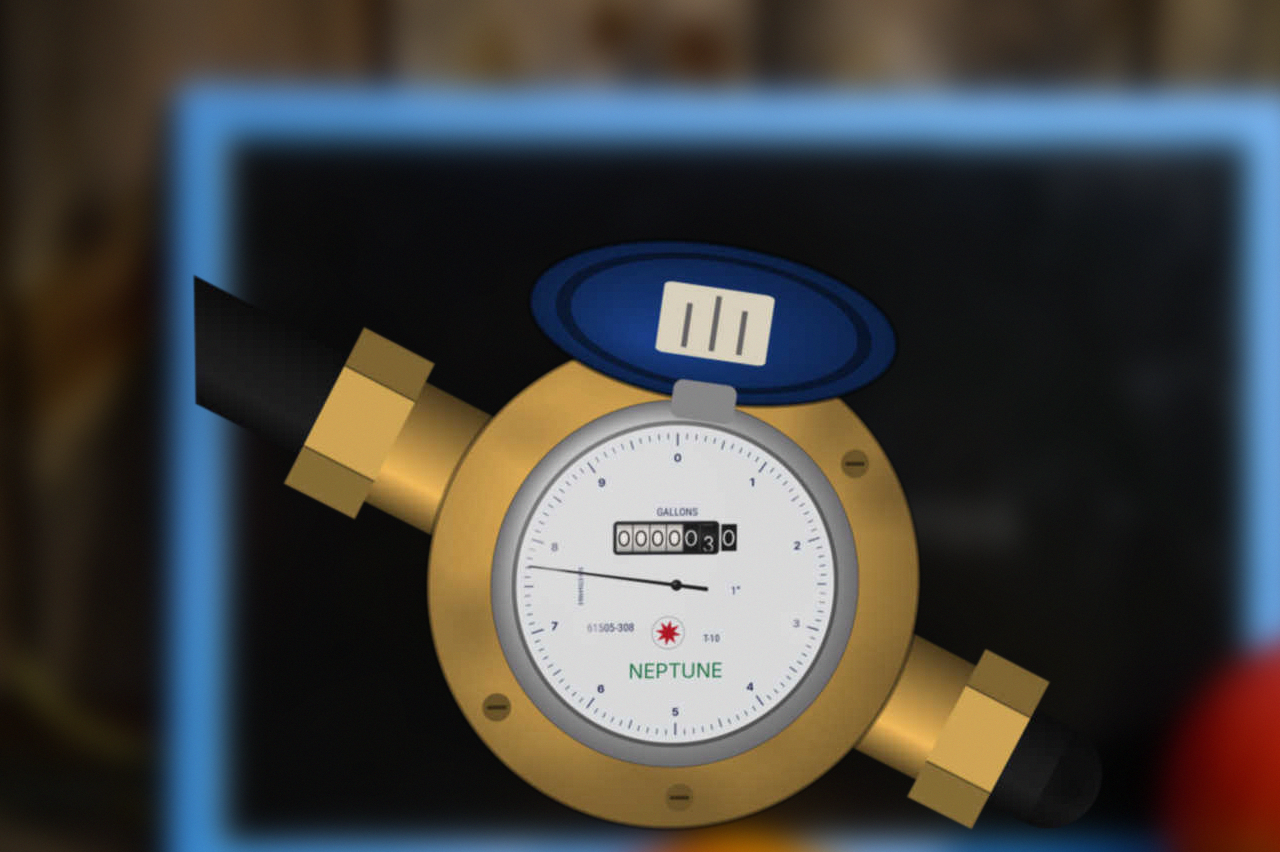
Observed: 27.7 gal
